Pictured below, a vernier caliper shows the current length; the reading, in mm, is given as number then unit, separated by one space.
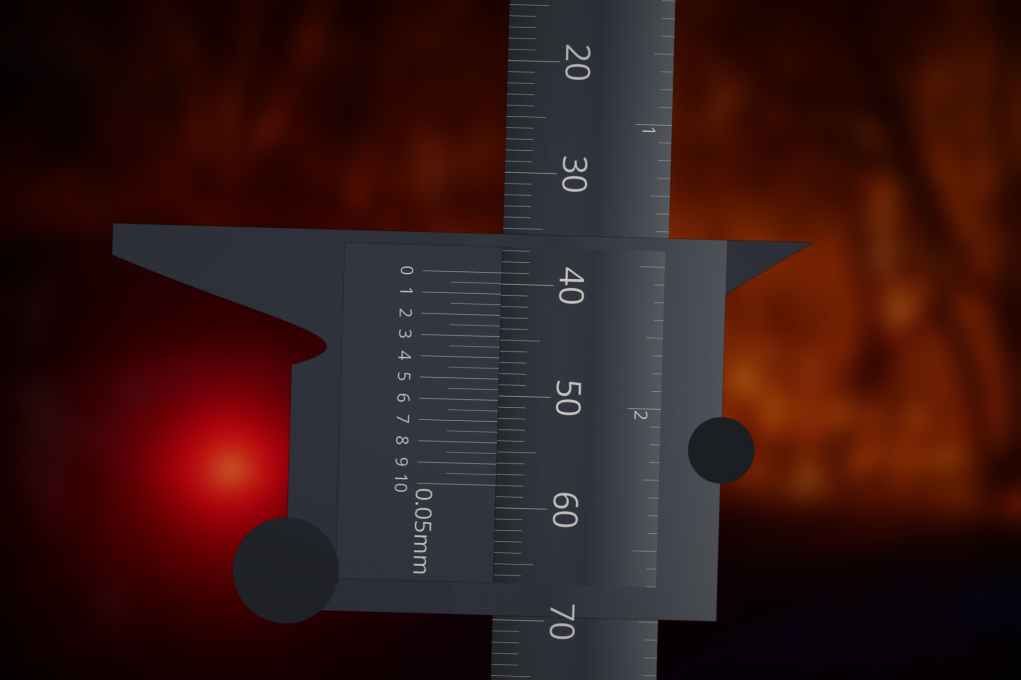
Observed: 39.0 mm
